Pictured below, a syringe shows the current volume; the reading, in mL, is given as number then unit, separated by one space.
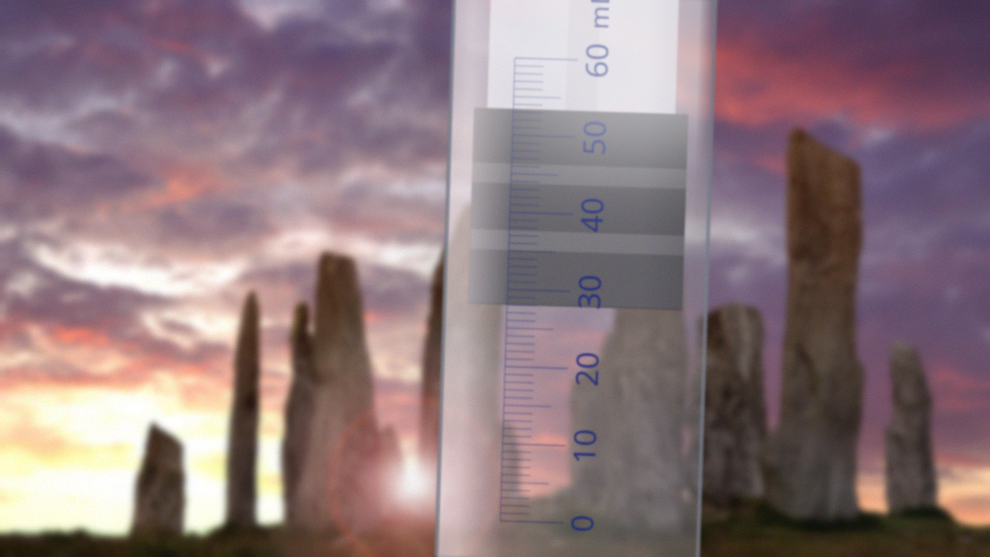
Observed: 28 mL
